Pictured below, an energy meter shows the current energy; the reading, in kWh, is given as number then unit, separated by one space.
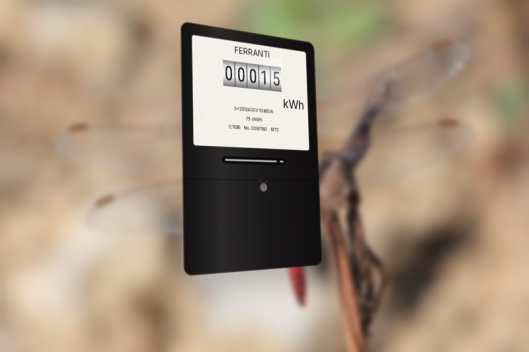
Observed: 15 kWh
